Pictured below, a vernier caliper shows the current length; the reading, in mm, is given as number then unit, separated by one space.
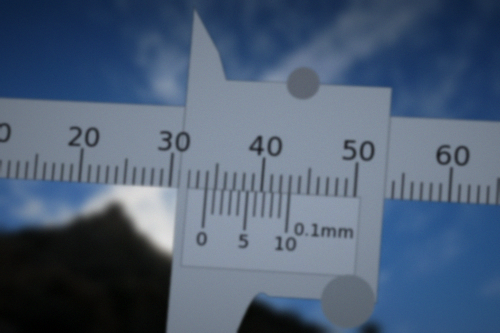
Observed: 34.0 mm
